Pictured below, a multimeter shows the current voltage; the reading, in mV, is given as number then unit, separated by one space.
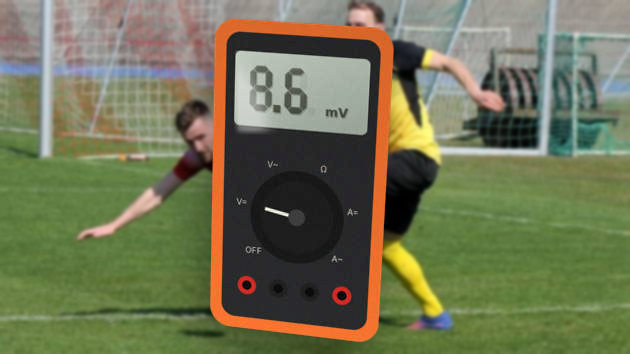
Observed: 8.6 mV
